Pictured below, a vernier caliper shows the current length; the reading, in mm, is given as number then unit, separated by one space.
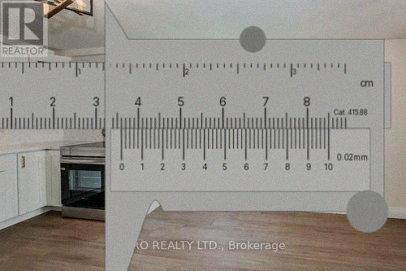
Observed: 36.0 mm
